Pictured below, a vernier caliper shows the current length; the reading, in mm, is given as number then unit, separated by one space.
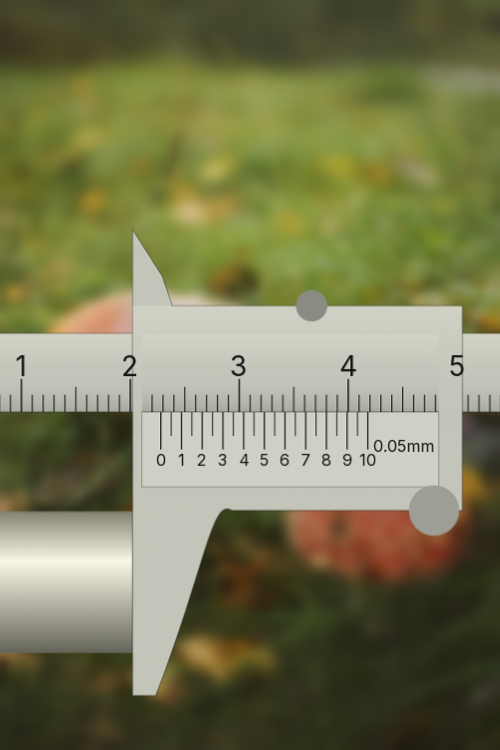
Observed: 22.8 mm
